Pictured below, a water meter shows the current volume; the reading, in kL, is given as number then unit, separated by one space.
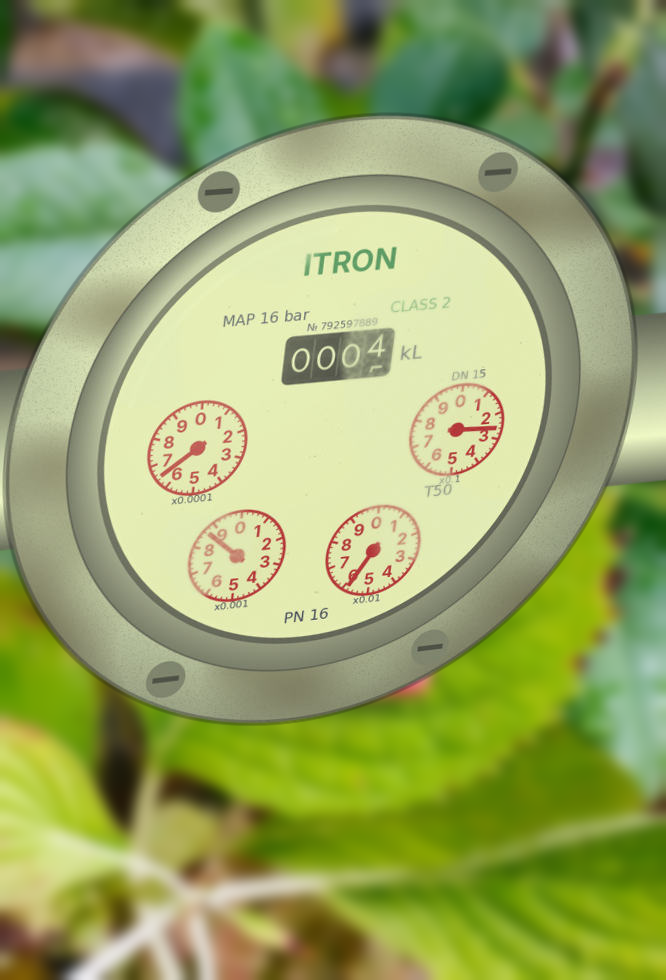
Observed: 4.2586 kL
